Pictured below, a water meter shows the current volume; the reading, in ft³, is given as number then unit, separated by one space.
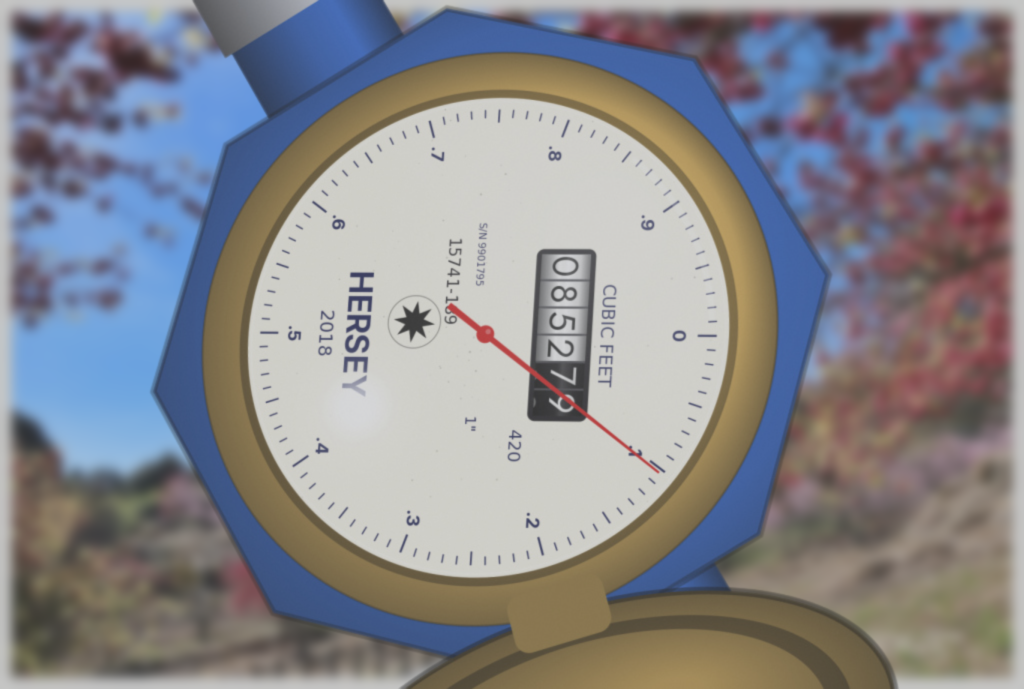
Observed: 85279.10 ft³
